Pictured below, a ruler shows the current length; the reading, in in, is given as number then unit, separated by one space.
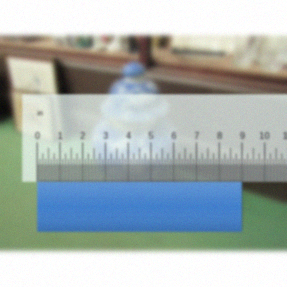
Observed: 9 in
